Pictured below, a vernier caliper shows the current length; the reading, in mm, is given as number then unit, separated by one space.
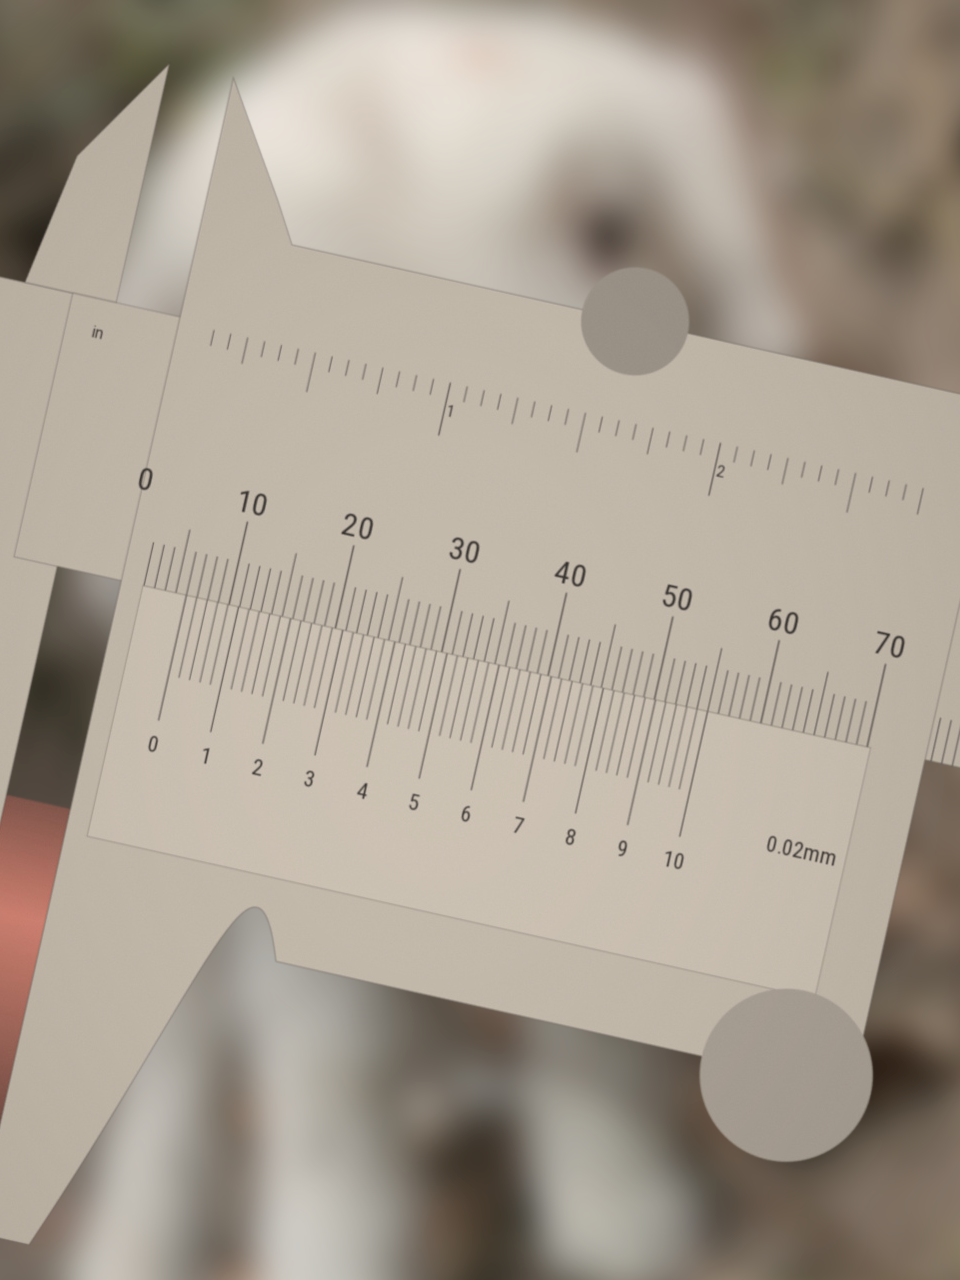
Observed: 6.0 mm
